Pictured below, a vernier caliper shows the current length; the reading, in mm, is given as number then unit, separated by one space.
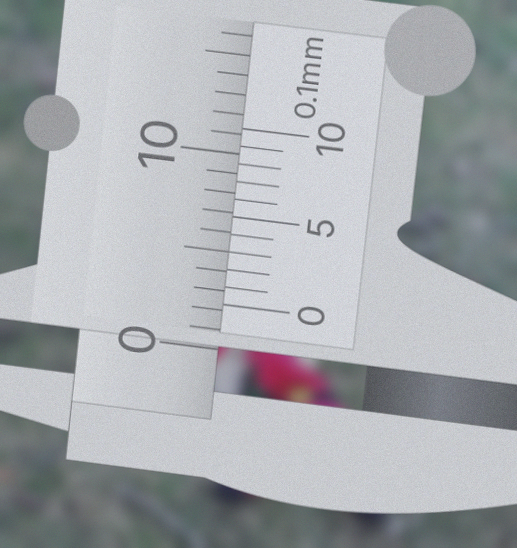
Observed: 2.3 mm
